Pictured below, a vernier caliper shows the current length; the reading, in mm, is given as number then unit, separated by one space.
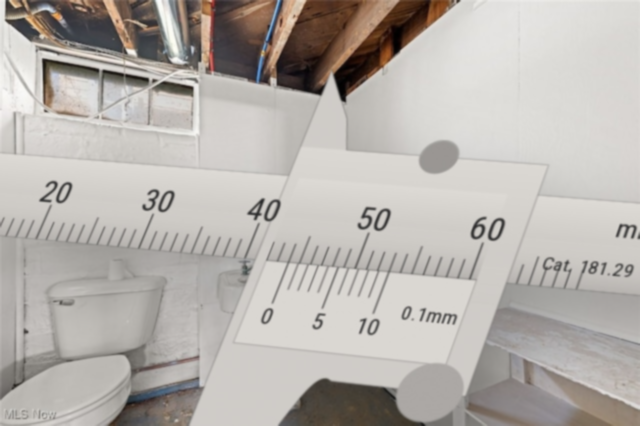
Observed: 44.0 mm
